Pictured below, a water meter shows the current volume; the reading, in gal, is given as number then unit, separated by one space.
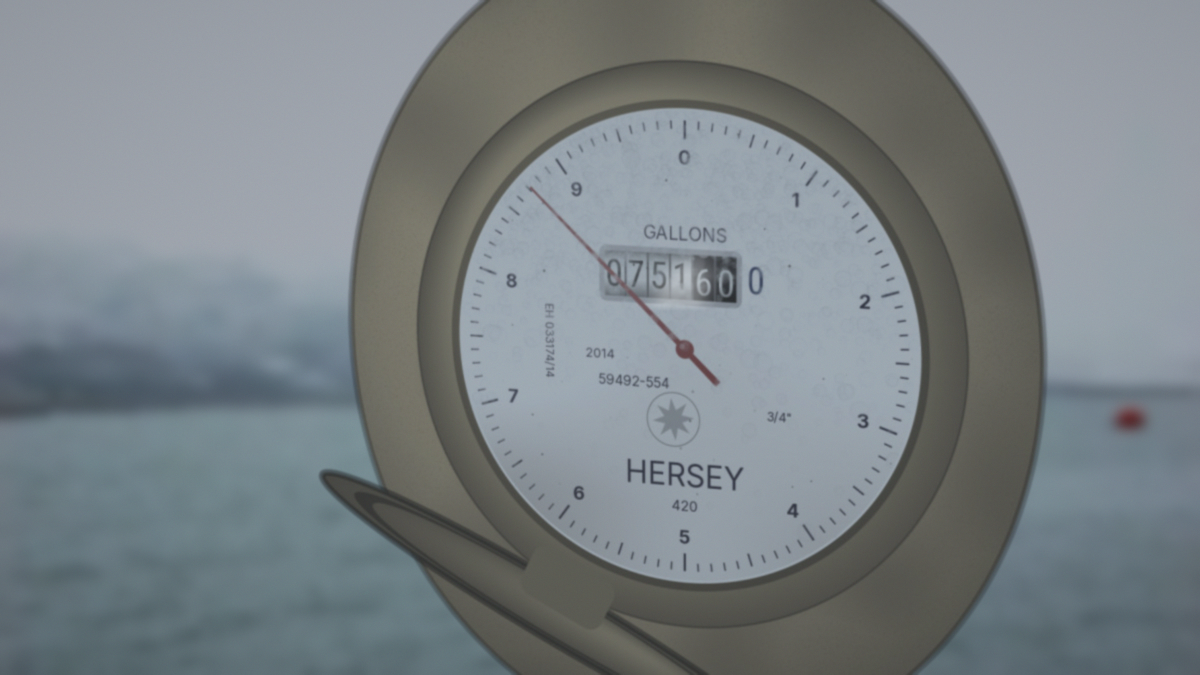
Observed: 751598.7 gal
